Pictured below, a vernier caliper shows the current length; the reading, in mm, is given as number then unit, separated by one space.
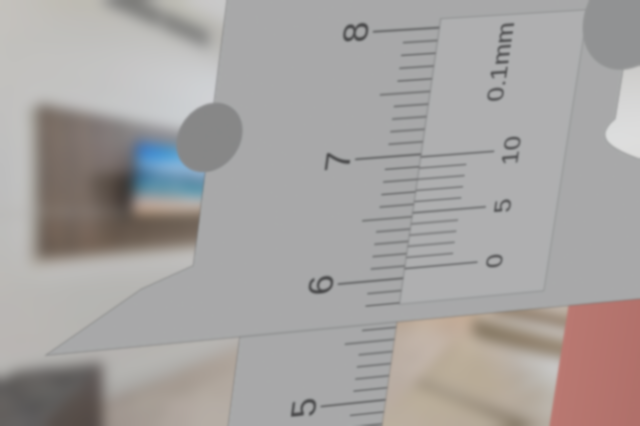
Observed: 60.8 mm
